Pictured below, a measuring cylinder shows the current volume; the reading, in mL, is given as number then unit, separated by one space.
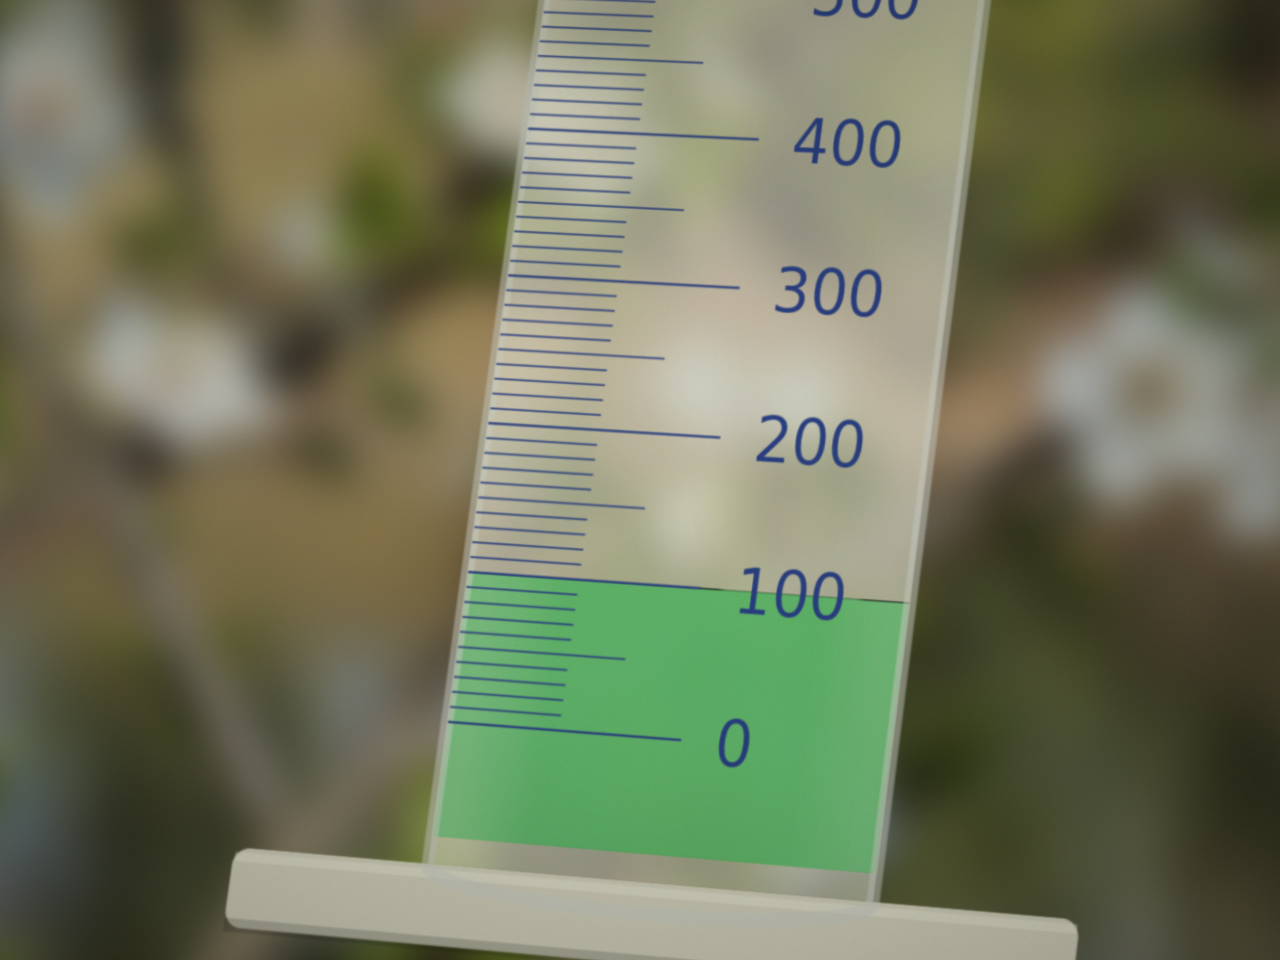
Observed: 100 mL
